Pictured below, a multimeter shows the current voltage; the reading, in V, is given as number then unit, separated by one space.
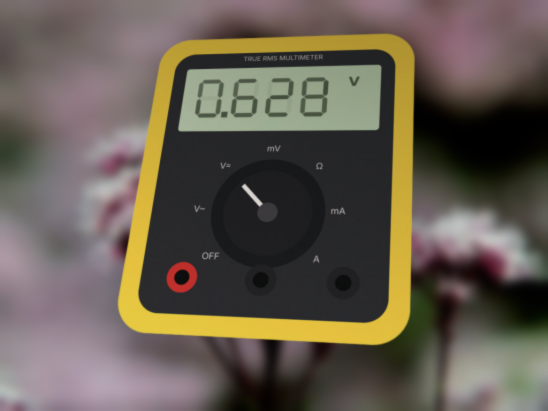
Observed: 0.628 V
